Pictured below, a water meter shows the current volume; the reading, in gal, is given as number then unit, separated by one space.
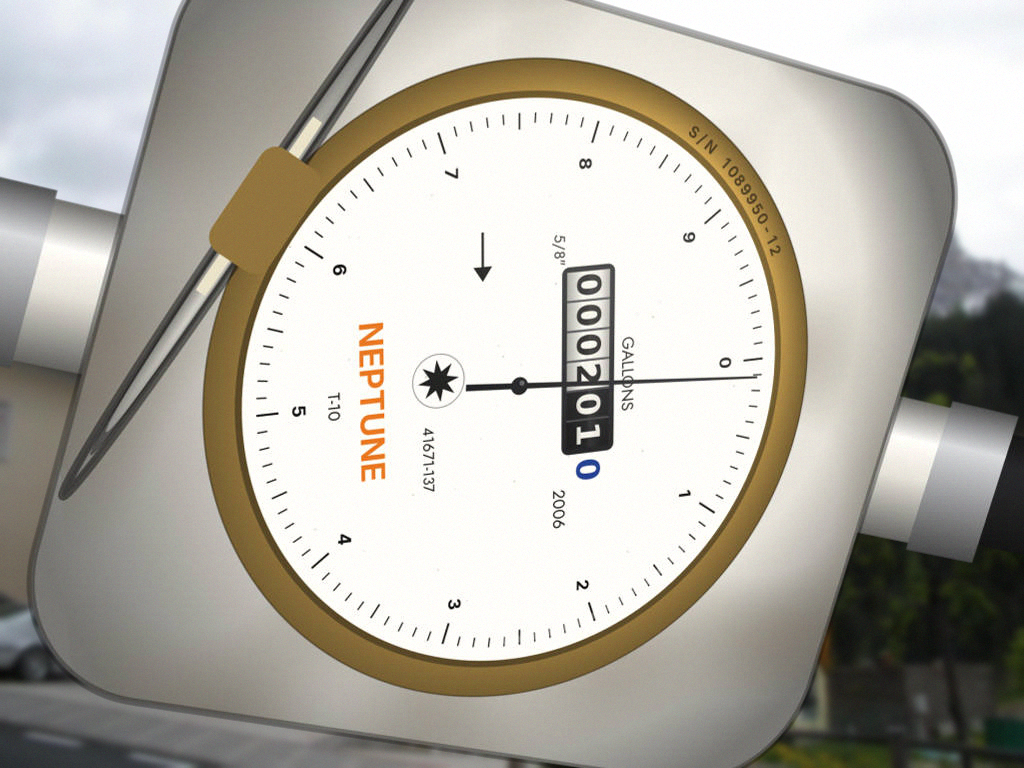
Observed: 2010.1 gal
